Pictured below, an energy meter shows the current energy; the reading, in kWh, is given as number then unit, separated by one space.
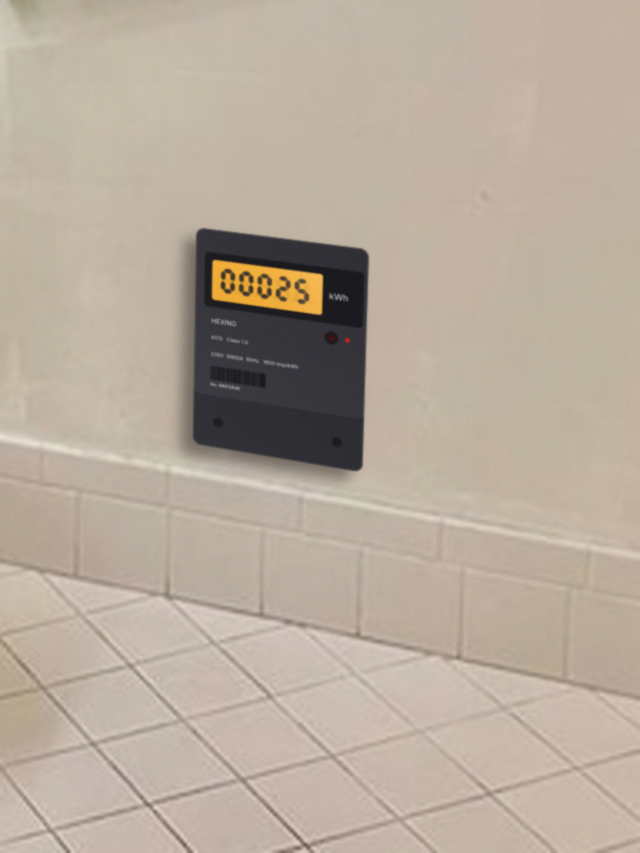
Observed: 25 kWh
